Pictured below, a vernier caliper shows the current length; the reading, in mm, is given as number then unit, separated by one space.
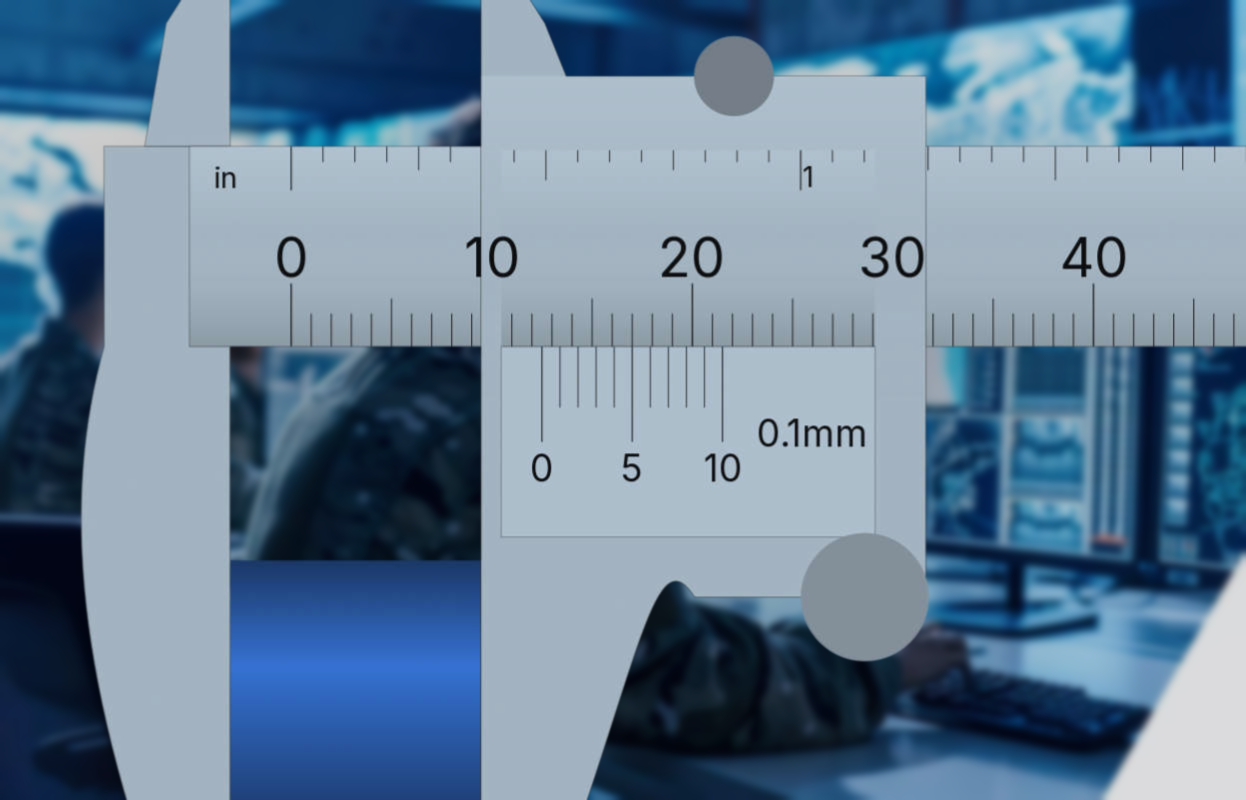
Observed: 12.5 mm
